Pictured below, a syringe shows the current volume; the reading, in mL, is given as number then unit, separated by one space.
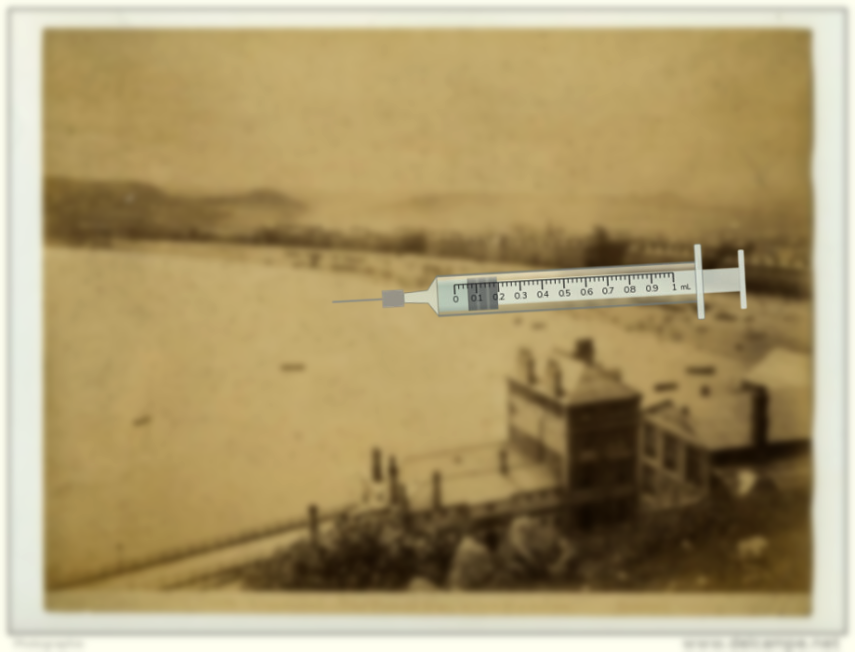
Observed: 0.06 mL
